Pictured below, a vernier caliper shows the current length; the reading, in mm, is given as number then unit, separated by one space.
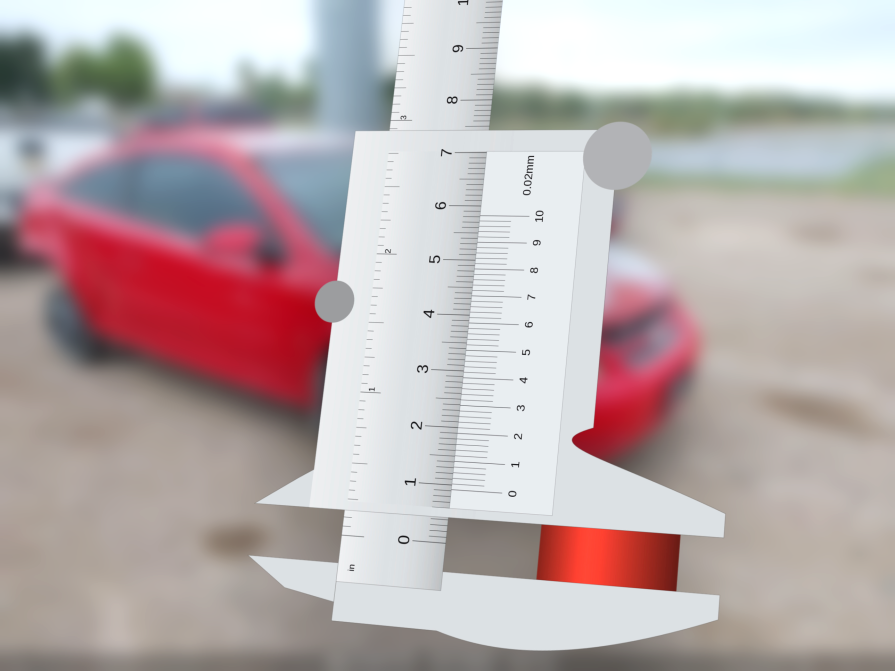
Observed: 9.2 mm
